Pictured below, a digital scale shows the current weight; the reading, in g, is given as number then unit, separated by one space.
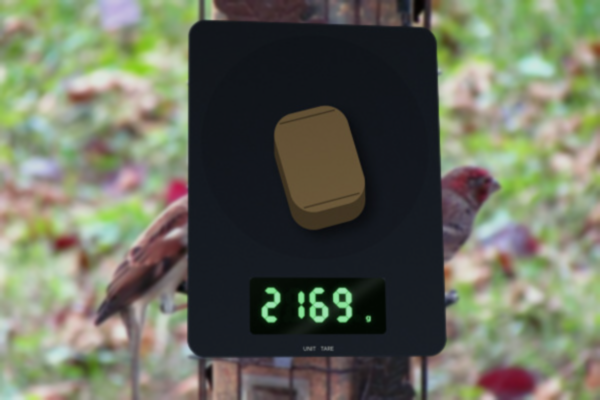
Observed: 2169 g
